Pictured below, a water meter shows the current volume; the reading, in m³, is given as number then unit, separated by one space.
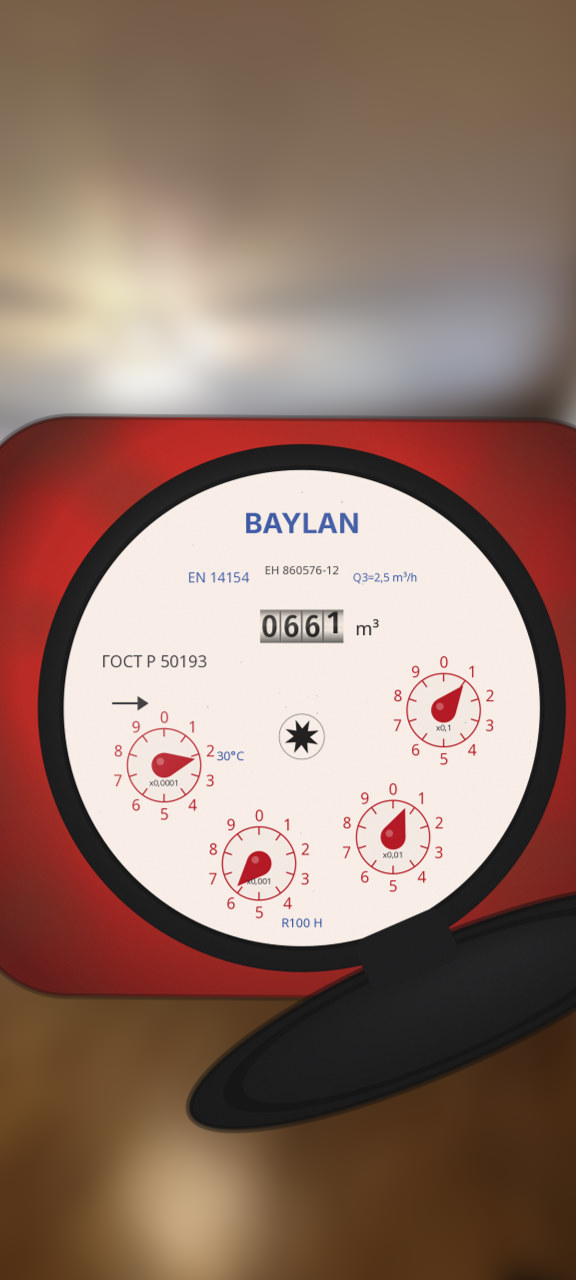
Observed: 661.1062 m³
